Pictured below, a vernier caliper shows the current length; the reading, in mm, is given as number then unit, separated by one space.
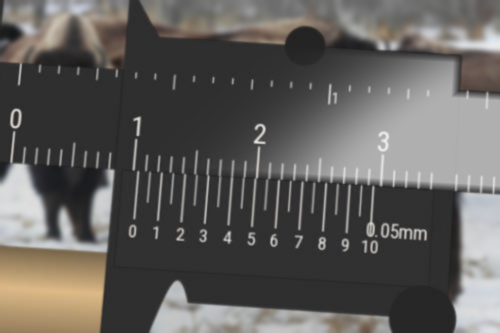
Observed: 10.4 mm
